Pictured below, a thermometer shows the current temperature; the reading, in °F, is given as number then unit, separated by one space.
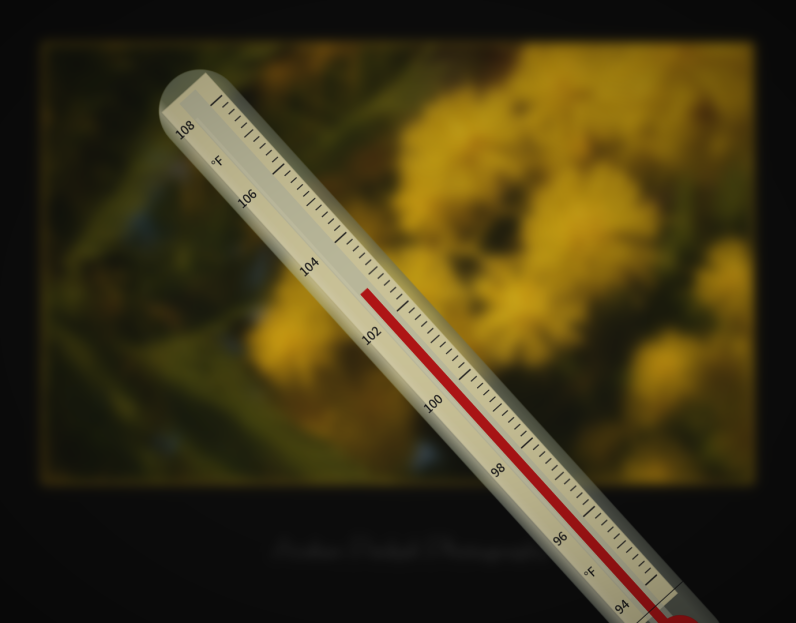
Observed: 102.8 °F
